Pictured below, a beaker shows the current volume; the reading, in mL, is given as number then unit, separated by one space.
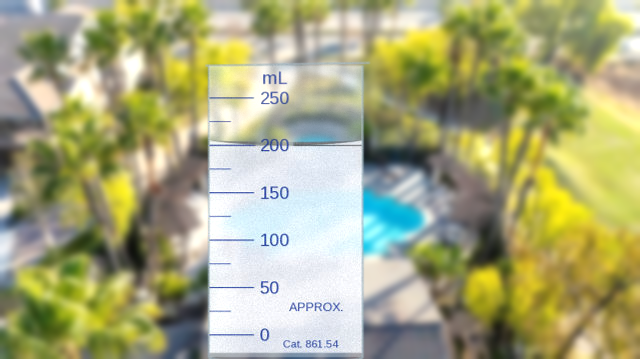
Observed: 200 mL
